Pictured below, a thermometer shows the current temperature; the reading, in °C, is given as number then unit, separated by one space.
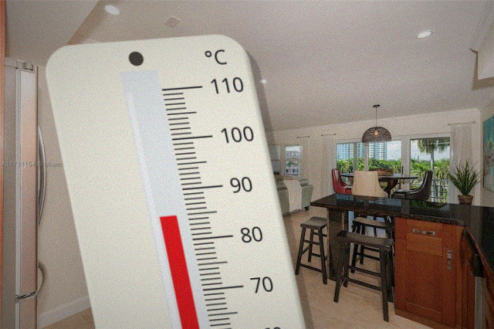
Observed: 85 °C
